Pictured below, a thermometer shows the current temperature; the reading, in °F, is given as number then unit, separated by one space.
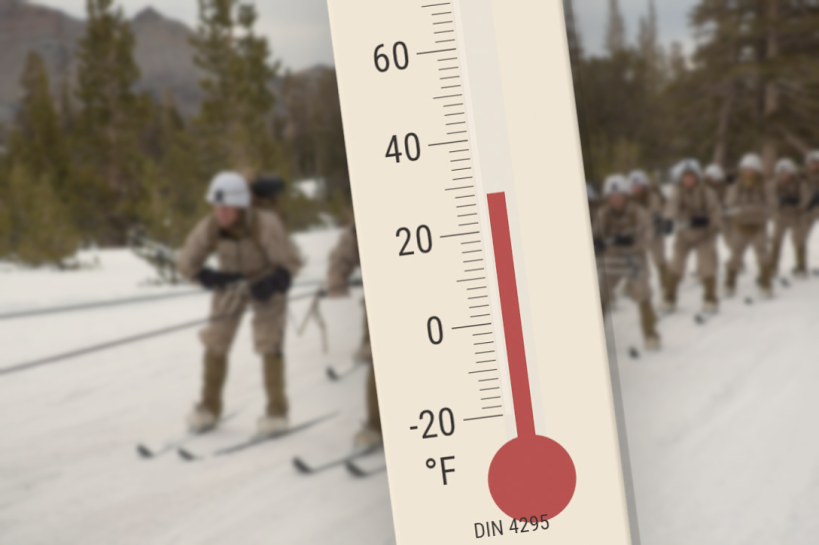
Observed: 28 °F
